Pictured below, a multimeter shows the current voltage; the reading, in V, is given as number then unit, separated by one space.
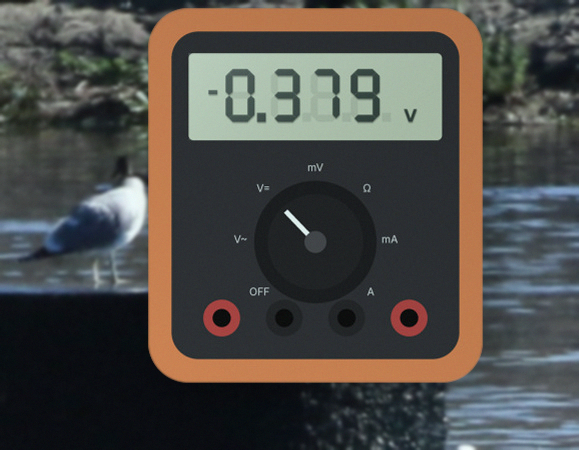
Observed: -0.379 V
